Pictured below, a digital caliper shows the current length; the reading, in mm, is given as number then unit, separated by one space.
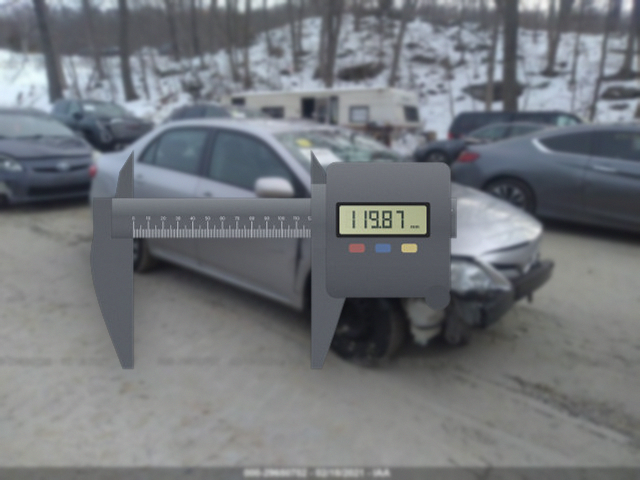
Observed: 119.87 mm
